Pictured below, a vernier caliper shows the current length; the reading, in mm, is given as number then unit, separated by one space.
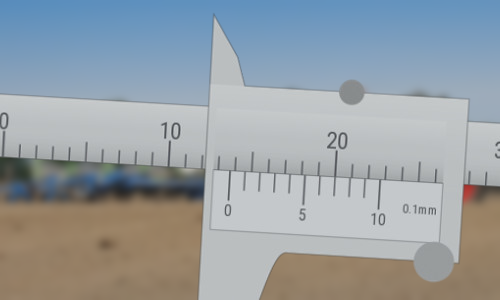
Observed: 13.7 mm
